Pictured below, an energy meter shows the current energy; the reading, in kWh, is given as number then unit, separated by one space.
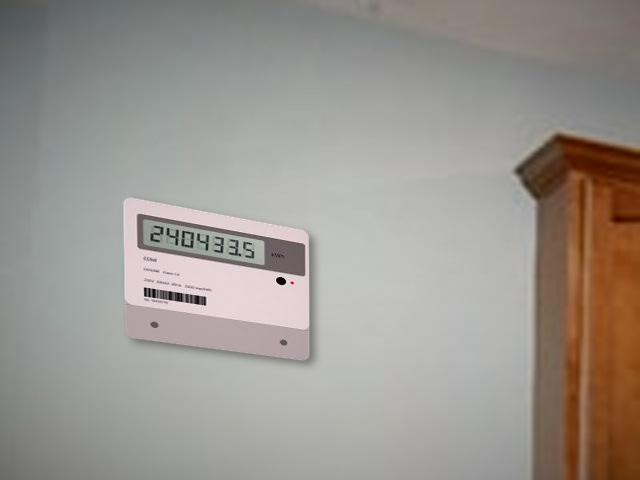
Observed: 240433.5 kWh
